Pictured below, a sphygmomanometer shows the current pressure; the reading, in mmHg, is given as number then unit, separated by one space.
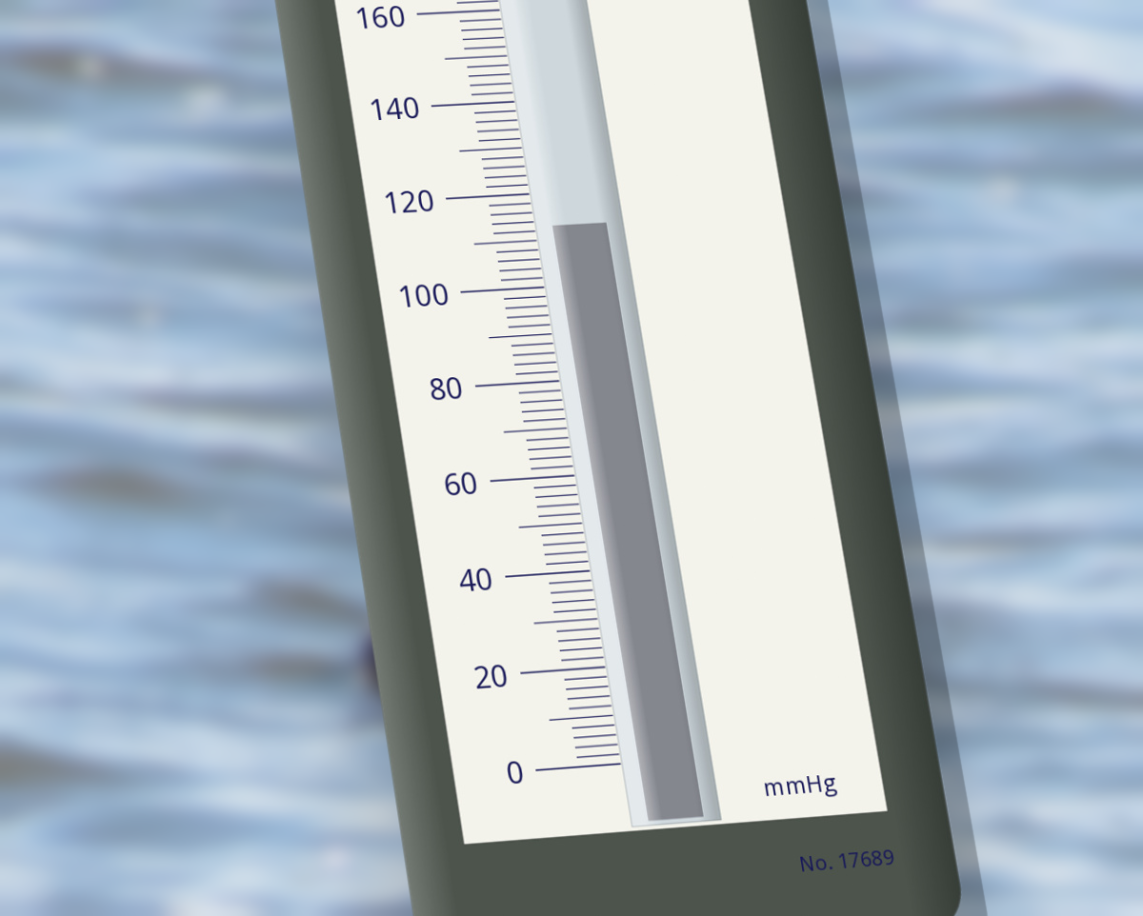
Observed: 113 mmHg
